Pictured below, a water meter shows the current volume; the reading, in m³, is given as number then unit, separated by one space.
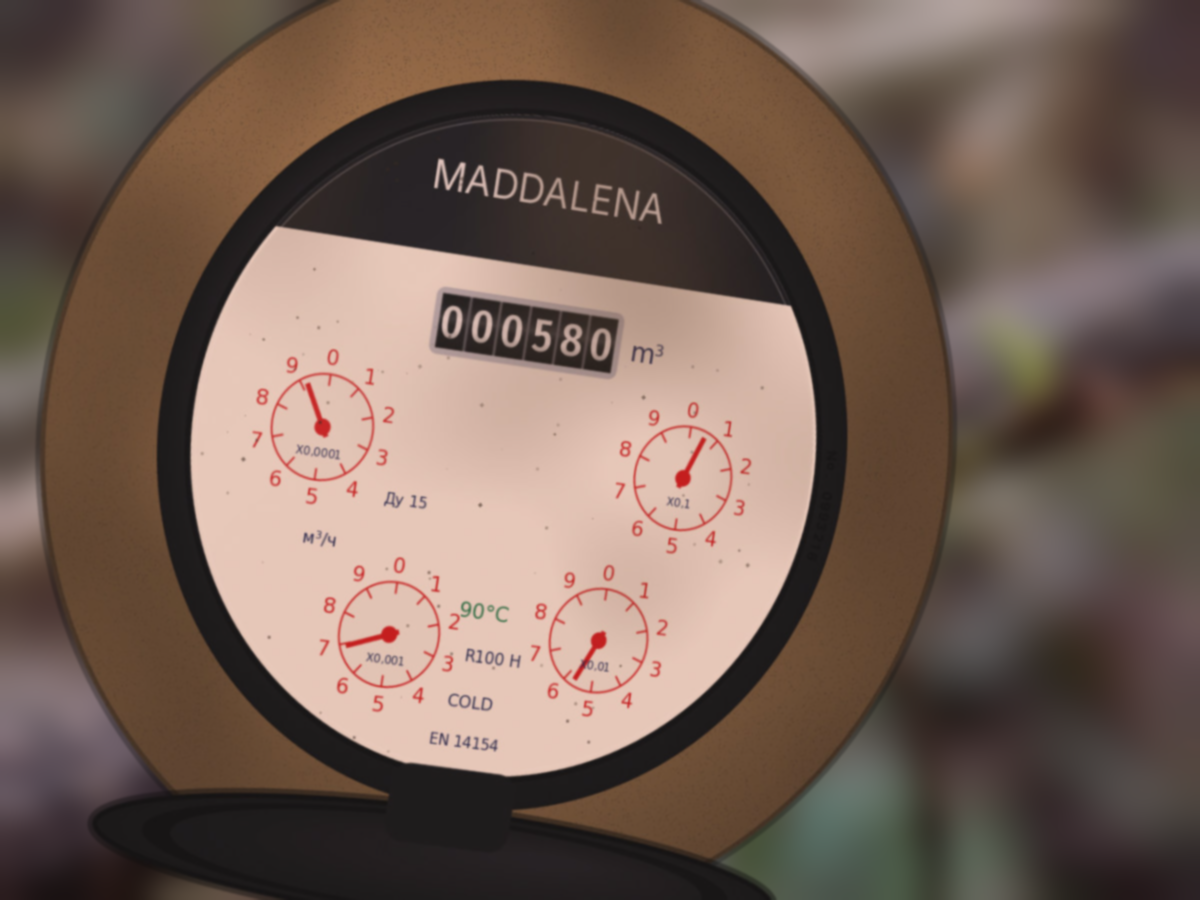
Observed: 580.0569 m³
